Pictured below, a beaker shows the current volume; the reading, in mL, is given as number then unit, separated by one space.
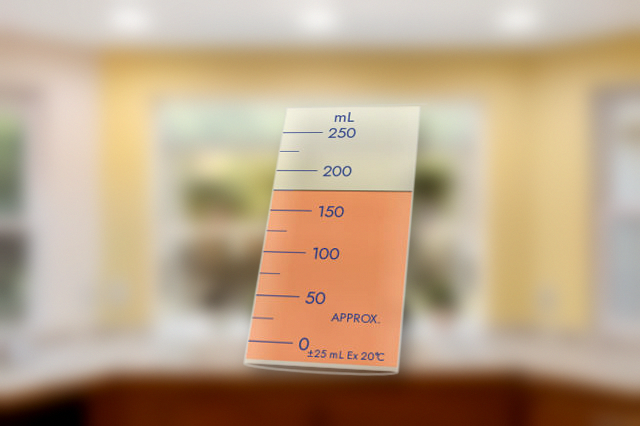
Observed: 175 mL
